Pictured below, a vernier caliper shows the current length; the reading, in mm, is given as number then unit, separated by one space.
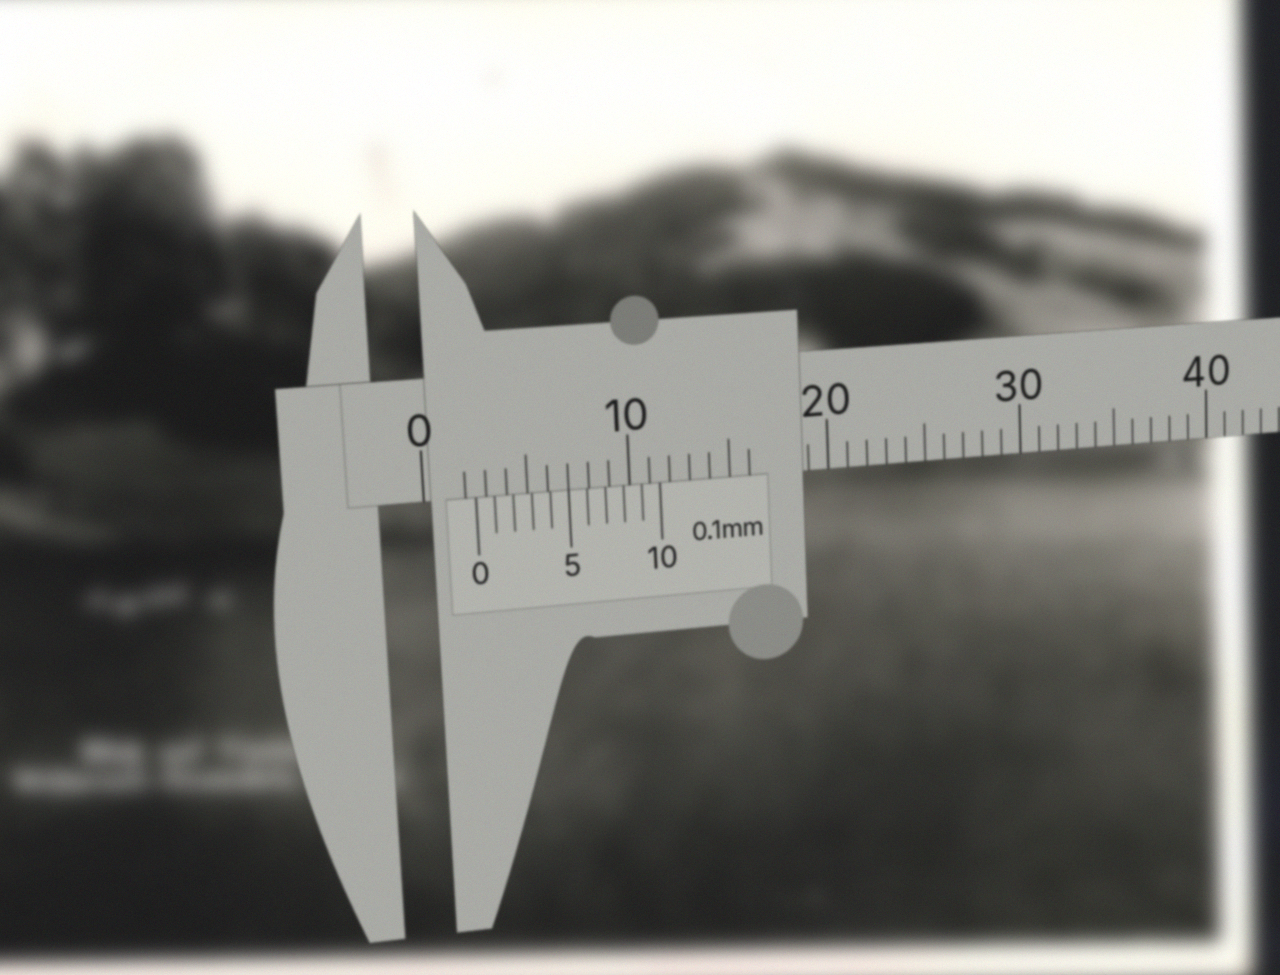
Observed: 2.5 mm
